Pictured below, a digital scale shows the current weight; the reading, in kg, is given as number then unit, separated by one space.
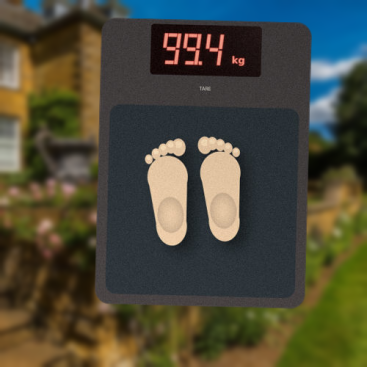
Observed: 99.4 kg
